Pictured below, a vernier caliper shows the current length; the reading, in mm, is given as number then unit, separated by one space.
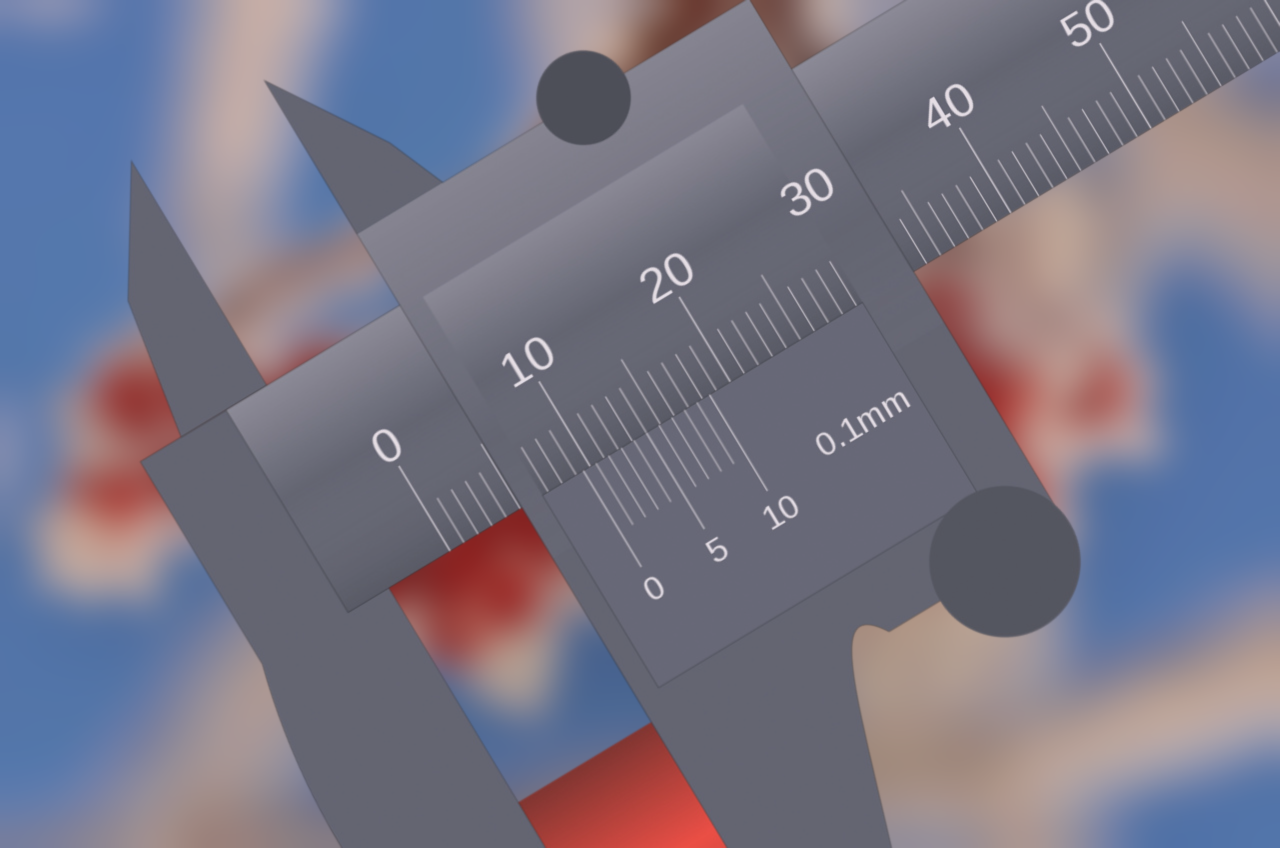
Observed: 9.5 mm
